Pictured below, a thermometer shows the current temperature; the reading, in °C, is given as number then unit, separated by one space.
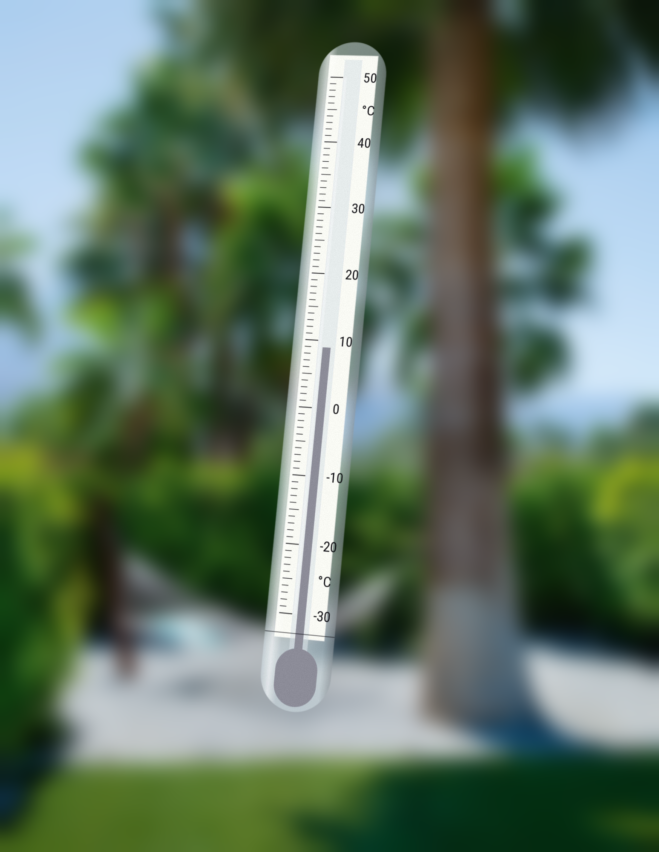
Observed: 9 °C
